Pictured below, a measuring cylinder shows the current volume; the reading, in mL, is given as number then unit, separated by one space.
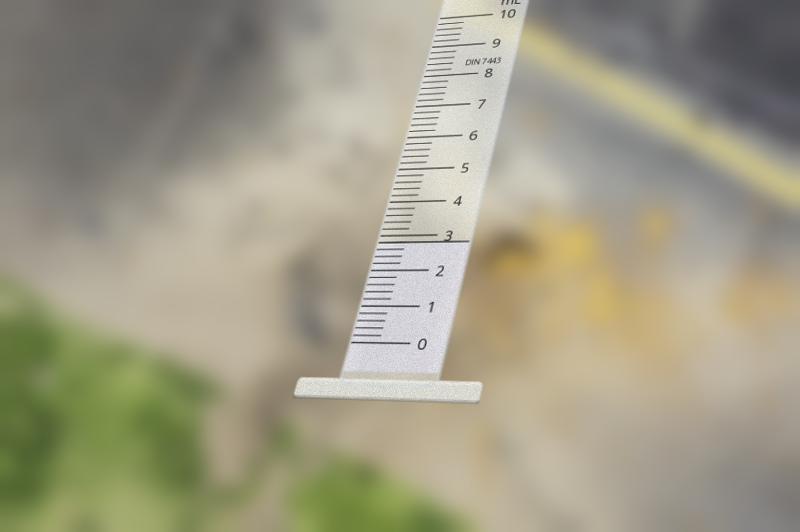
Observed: 2.8 mL
